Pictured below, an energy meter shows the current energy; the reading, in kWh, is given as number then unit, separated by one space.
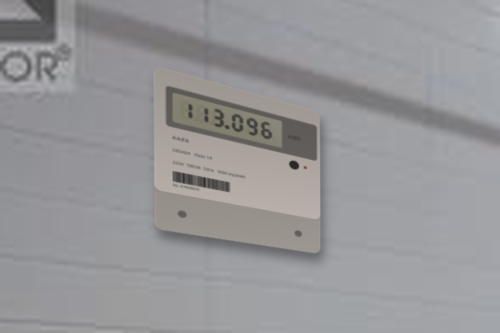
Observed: 113.096 kWh
